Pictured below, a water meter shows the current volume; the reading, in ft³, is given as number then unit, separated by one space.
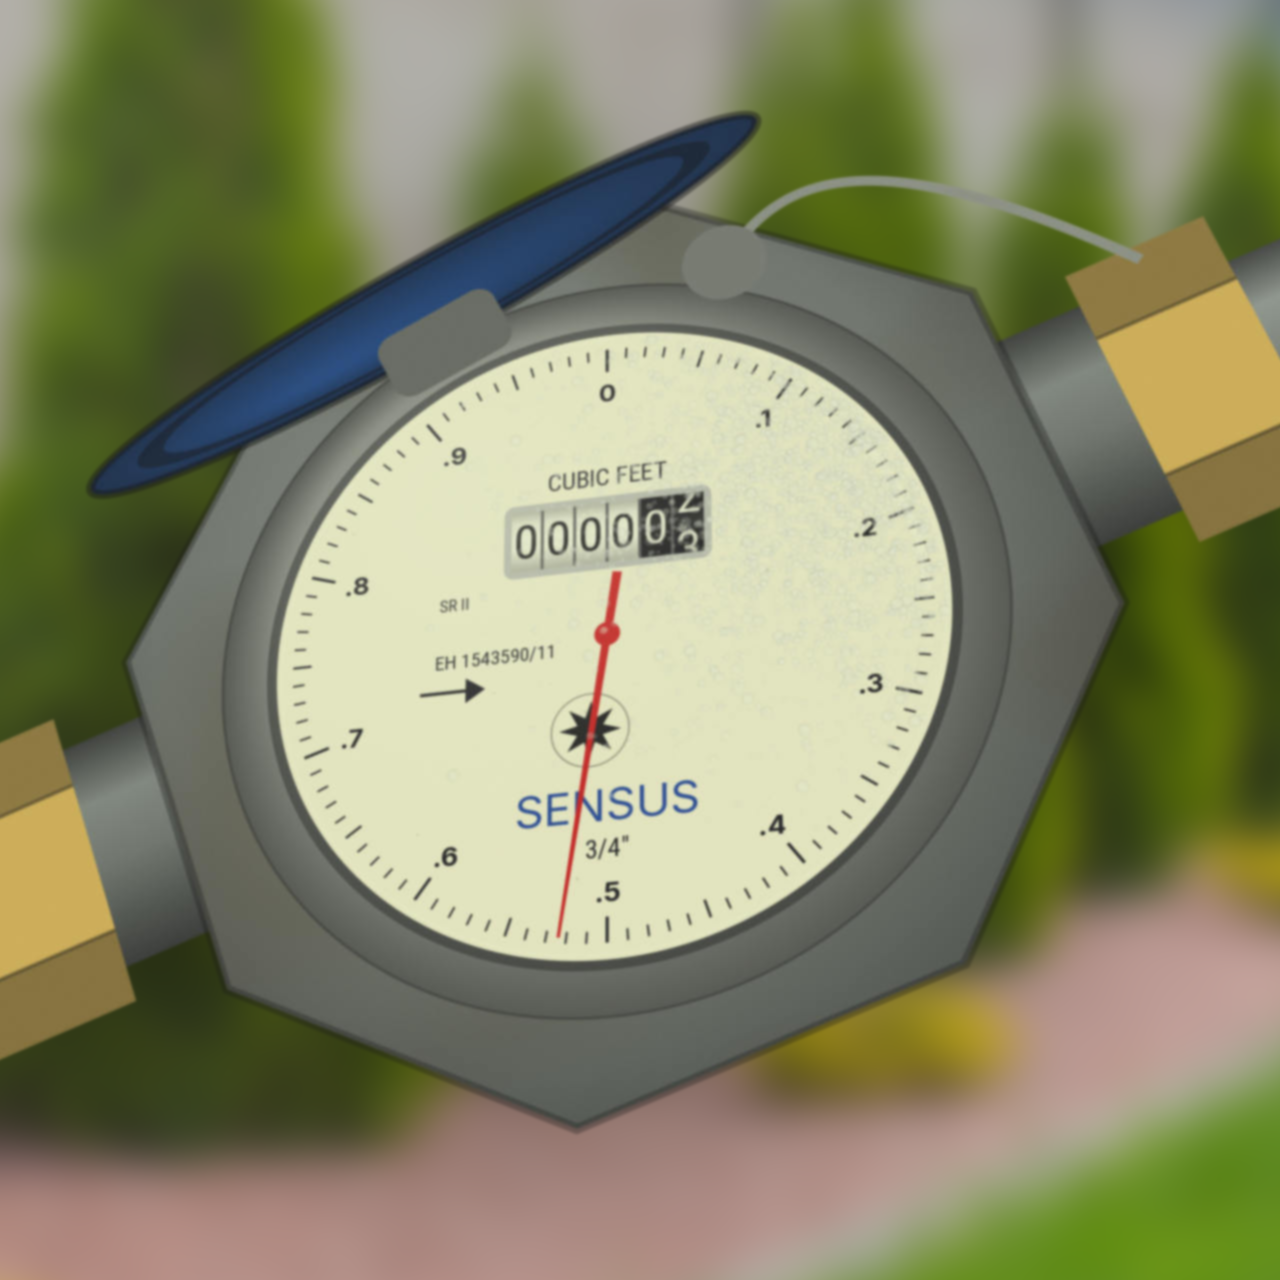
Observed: 2.52 ft³
